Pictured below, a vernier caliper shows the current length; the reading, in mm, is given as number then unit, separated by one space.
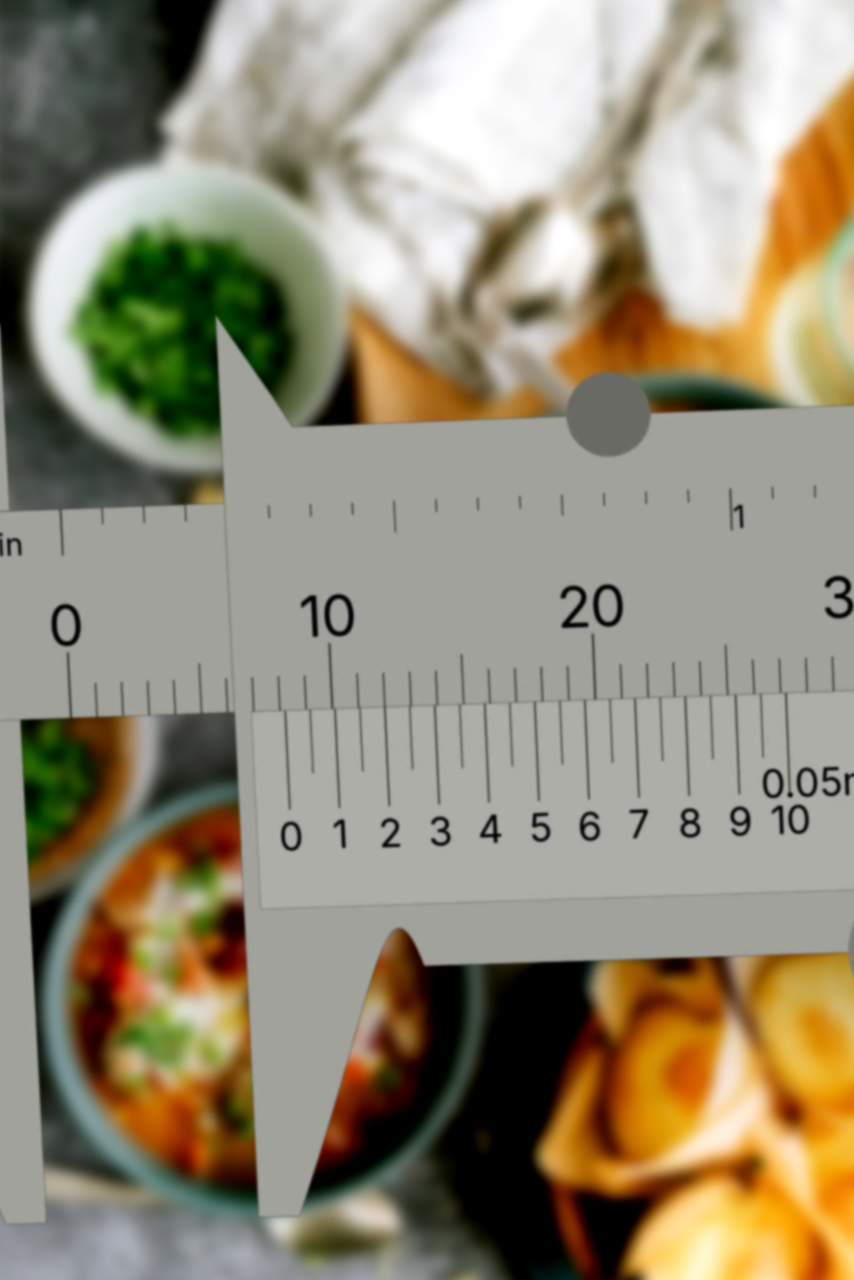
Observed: 8.2 mm
